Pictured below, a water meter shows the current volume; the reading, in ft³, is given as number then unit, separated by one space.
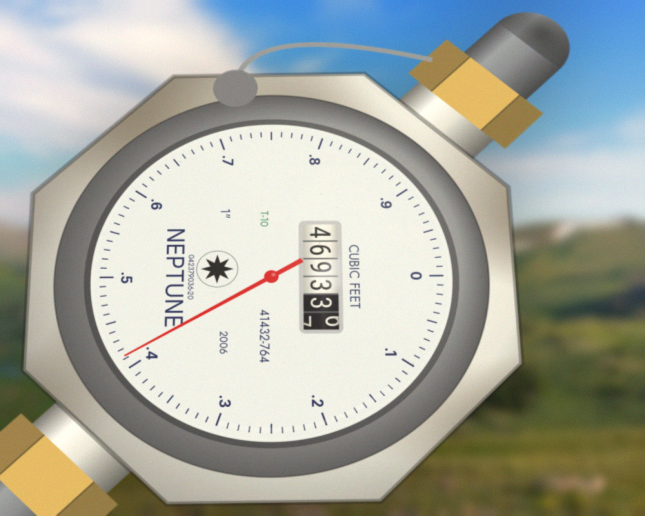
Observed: 469336.41 ft³
